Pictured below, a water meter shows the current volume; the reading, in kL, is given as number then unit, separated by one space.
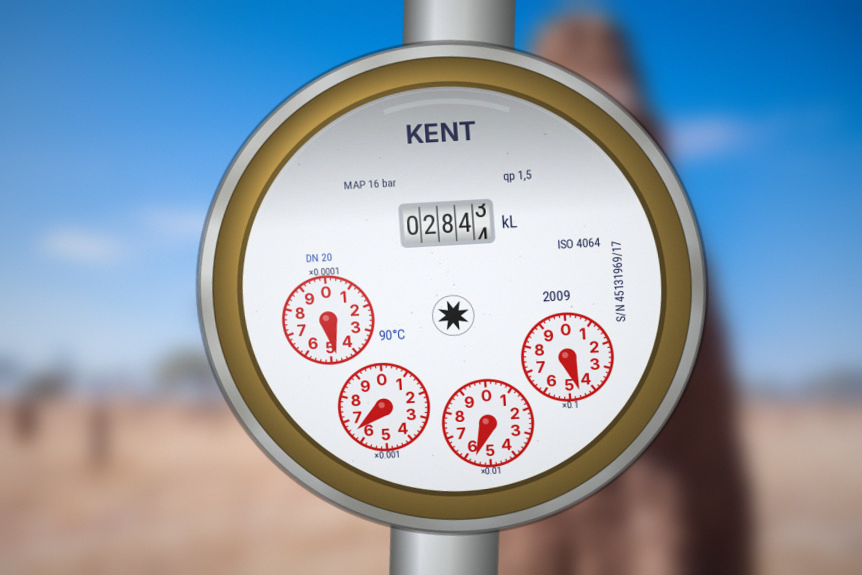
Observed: 2843.4564 kL
